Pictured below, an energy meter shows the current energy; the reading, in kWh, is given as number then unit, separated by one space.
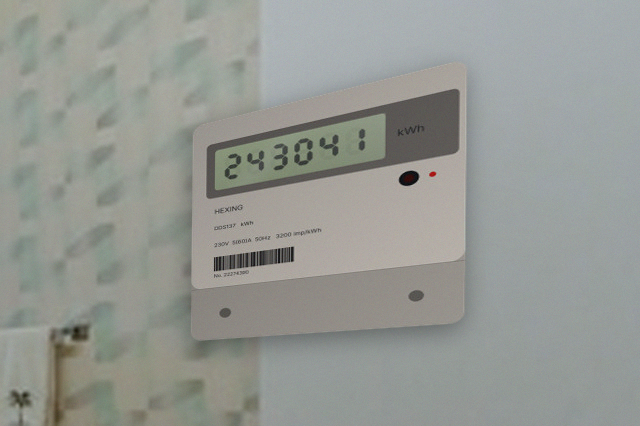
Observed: 243041 kWh
